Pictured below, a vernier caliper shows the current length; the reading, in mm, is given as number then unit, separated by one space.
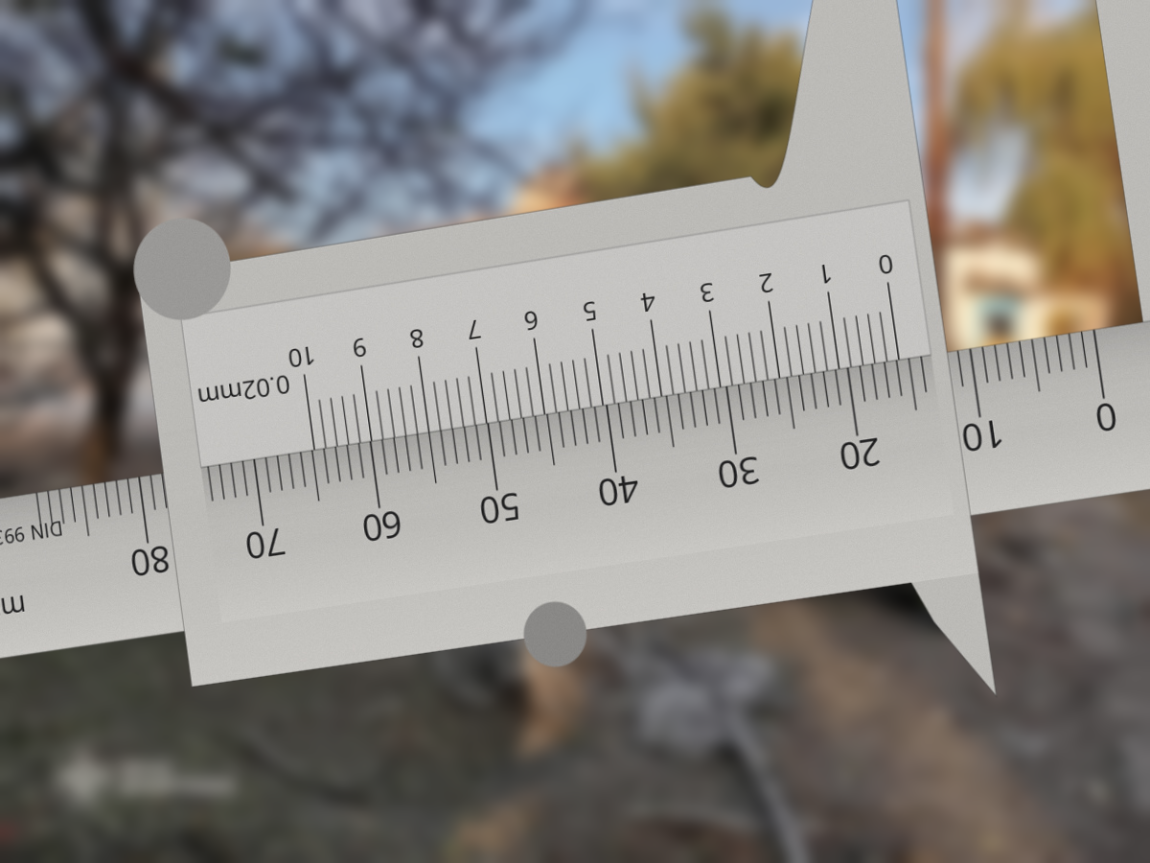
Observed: 15.8 mm
